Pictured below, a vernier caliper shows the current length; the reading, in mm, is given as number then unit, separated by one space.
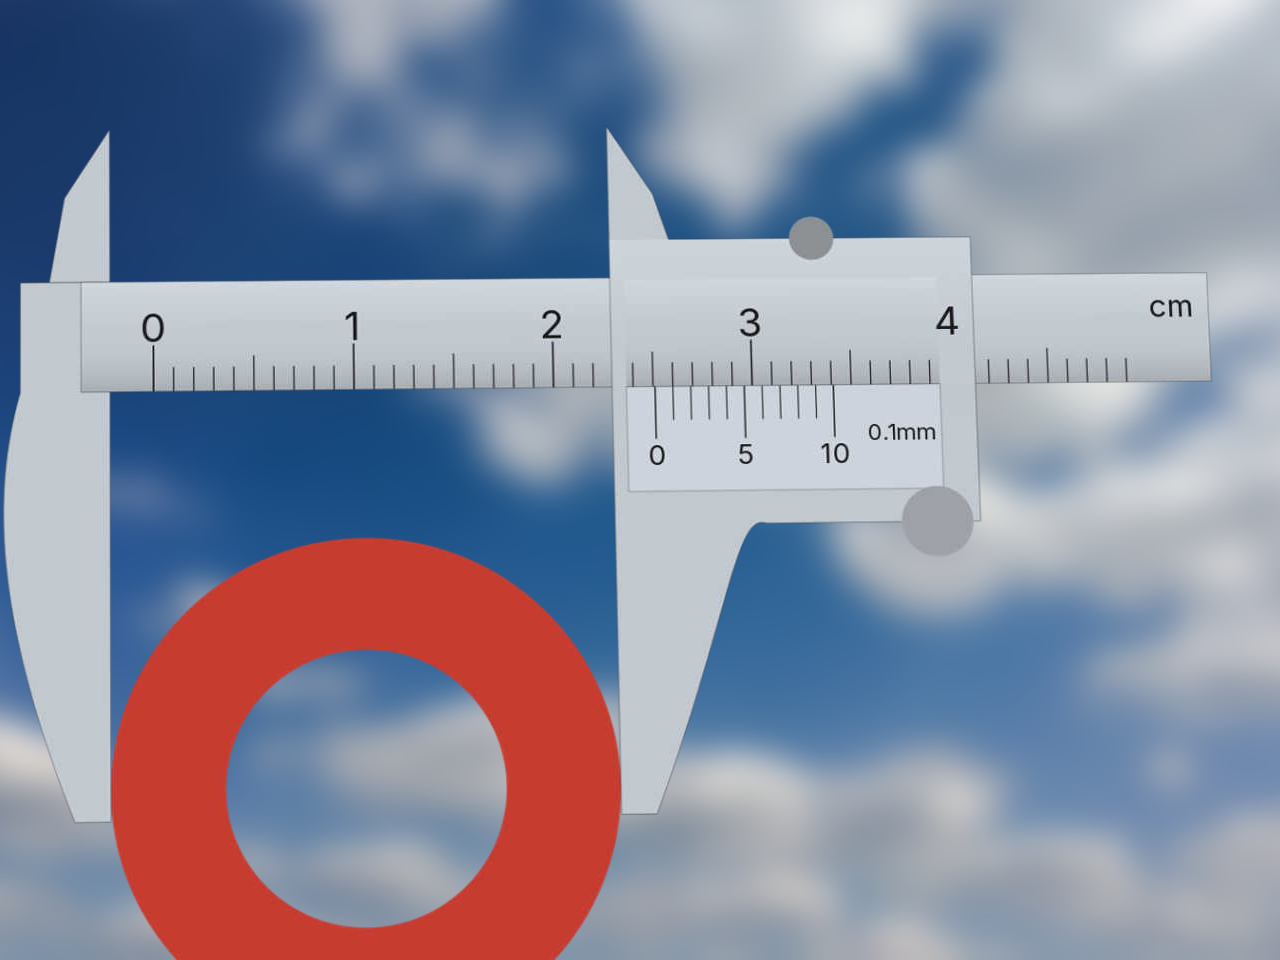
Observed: 25.1 mm
